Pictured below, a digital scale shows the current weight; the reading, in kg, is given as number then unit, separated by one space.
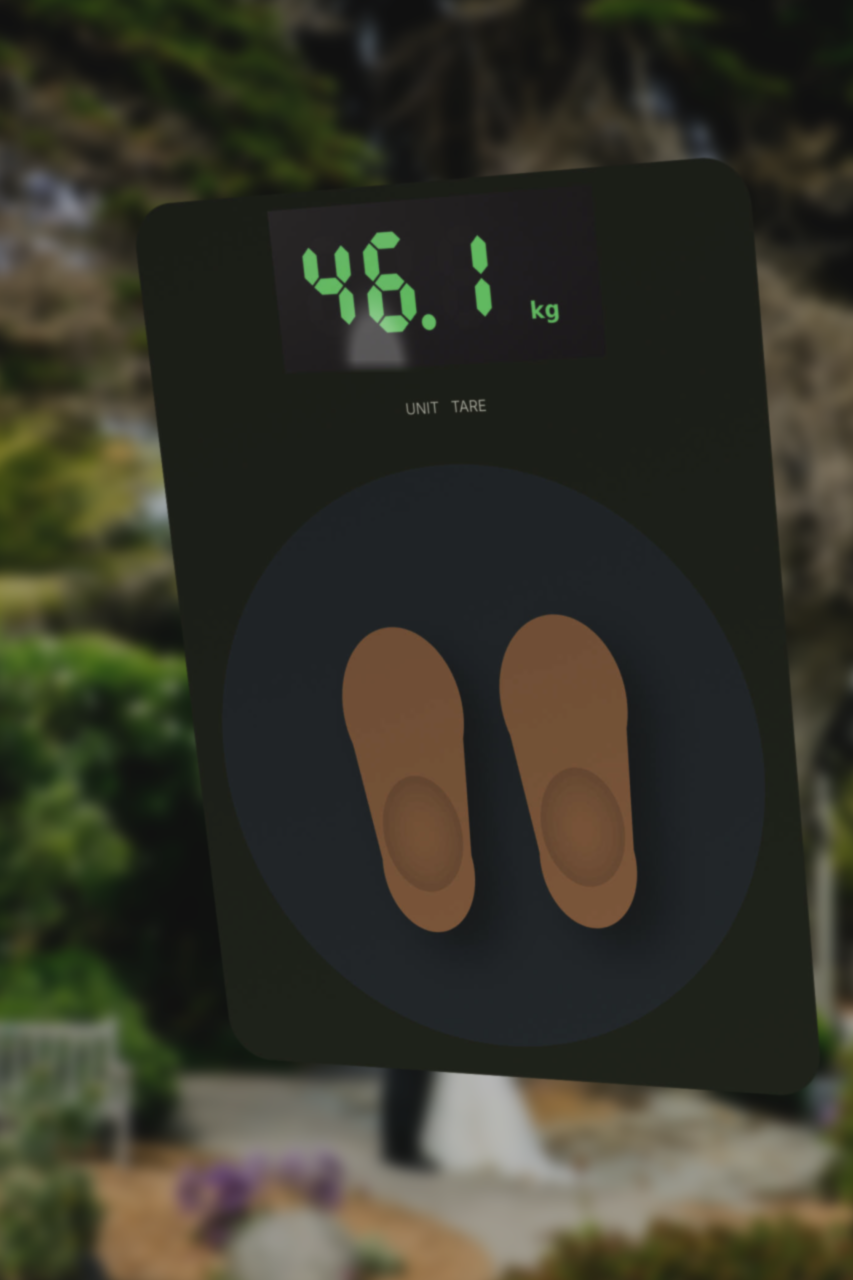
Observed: 46.1 kg
